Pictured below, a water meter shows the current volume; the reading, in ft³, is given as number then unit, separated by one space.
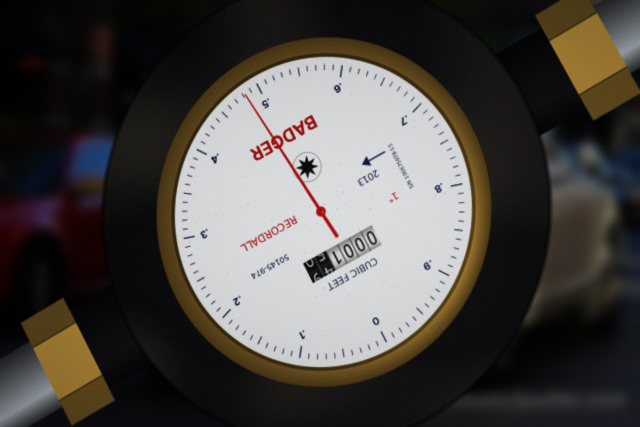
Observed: 149.48 ft³
